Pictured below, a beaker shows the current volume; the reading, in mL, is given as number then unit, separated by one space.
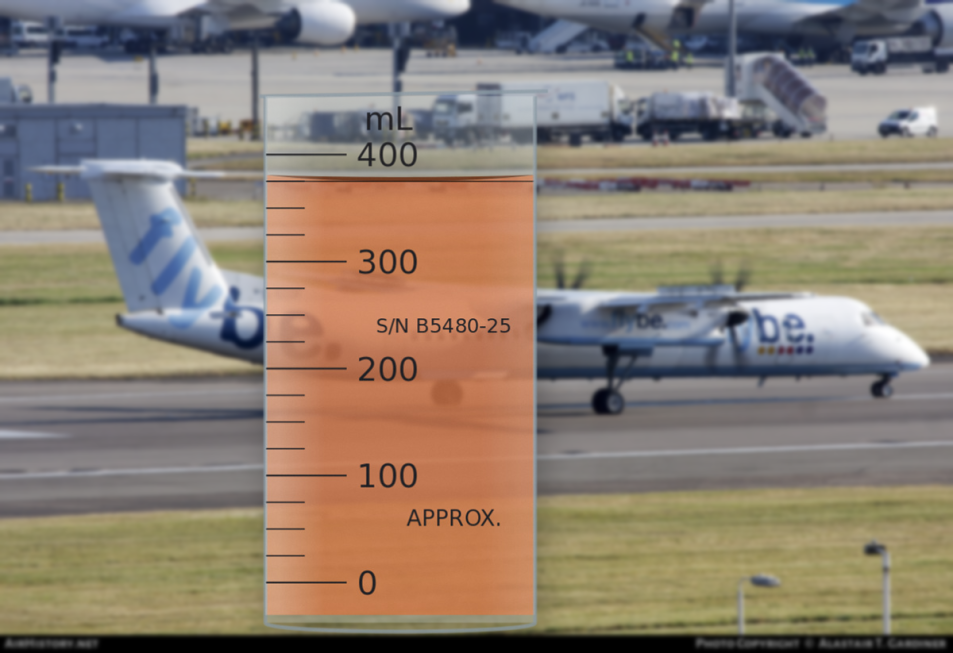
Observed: 375 mL
